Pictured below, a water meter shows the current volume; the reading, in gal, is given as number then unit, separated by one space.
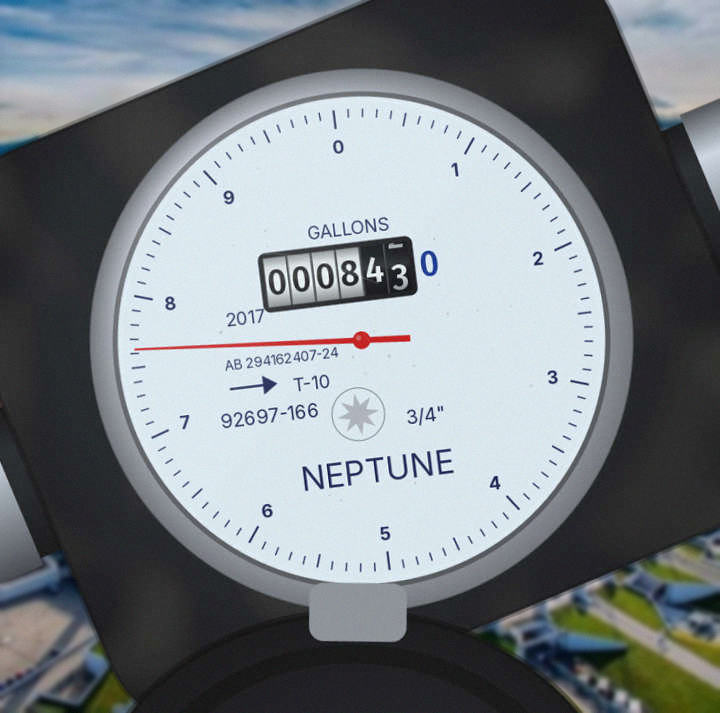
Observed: 8427.6 gal
